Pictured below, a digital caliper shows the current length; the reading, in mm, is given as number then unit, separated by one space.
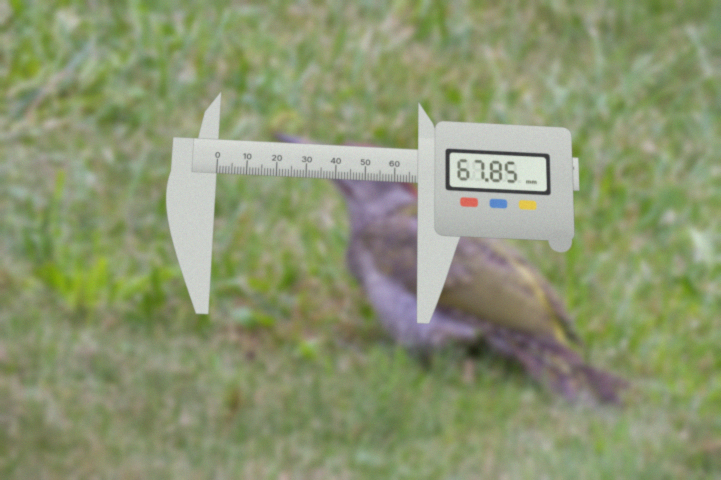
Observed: 67.85 mm
